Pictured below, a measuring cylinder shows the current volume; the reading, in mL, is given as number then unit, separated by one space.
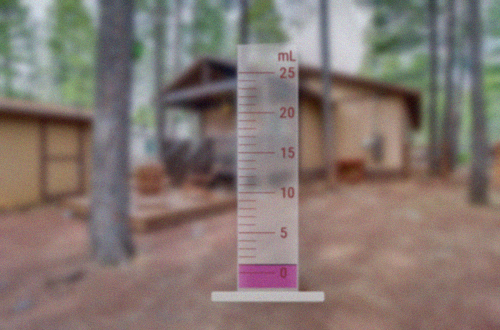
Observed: 1 mL
